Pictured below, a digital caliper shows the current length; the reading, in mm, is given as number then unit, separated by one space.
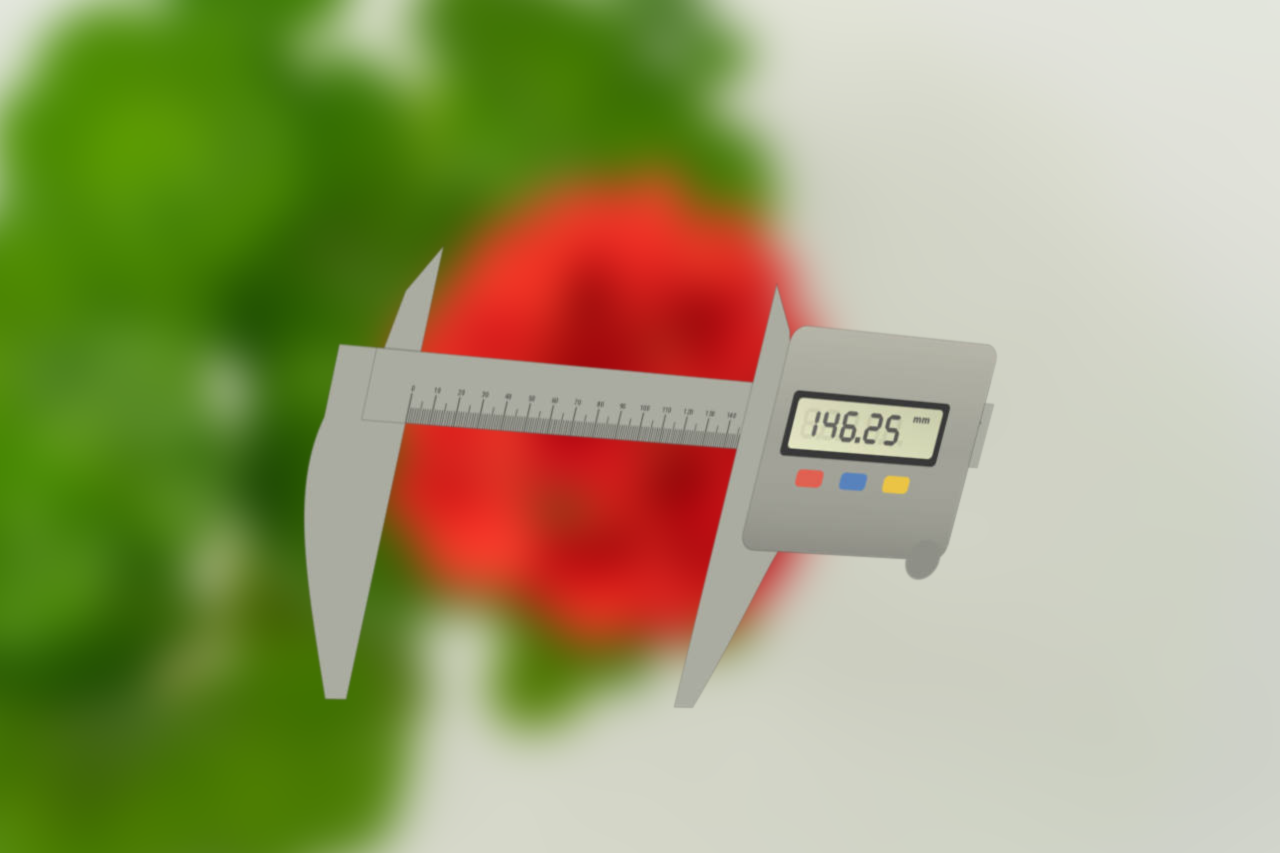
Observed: 146.25 mm
